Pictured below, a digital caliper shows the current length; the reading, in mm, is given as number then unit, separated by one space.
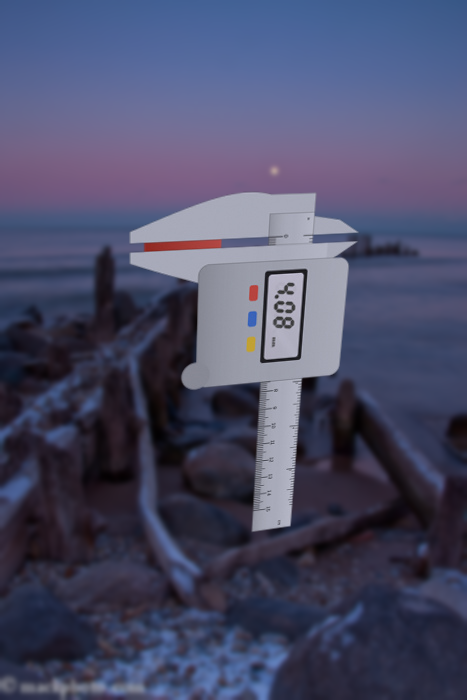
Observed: 4.08 mm
